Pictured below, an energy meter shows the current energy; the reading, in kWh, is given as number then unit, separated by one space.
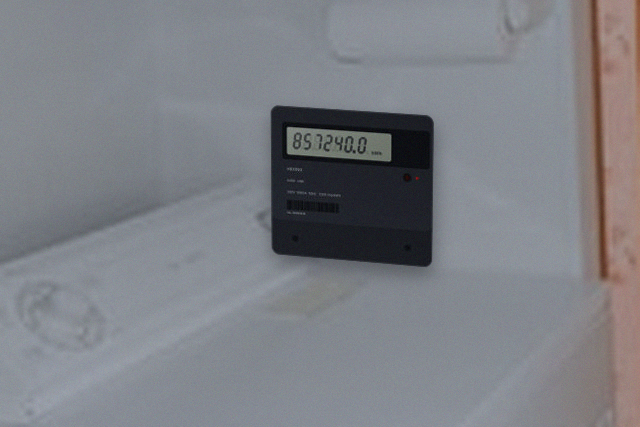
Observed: 857240.0 kWh
